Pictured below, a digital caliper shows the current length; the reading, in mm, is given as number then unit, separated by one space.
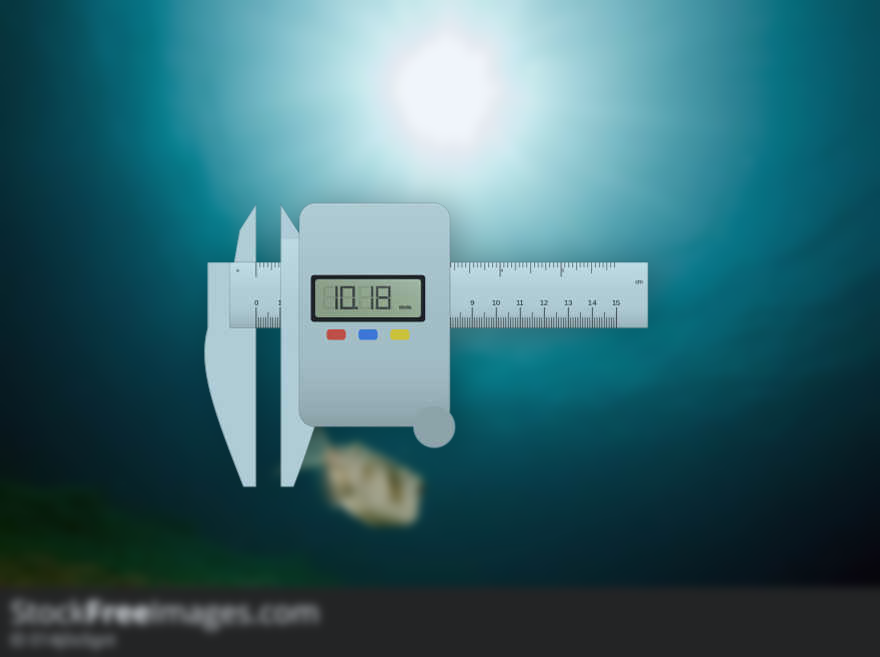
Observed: 10.18 mm
